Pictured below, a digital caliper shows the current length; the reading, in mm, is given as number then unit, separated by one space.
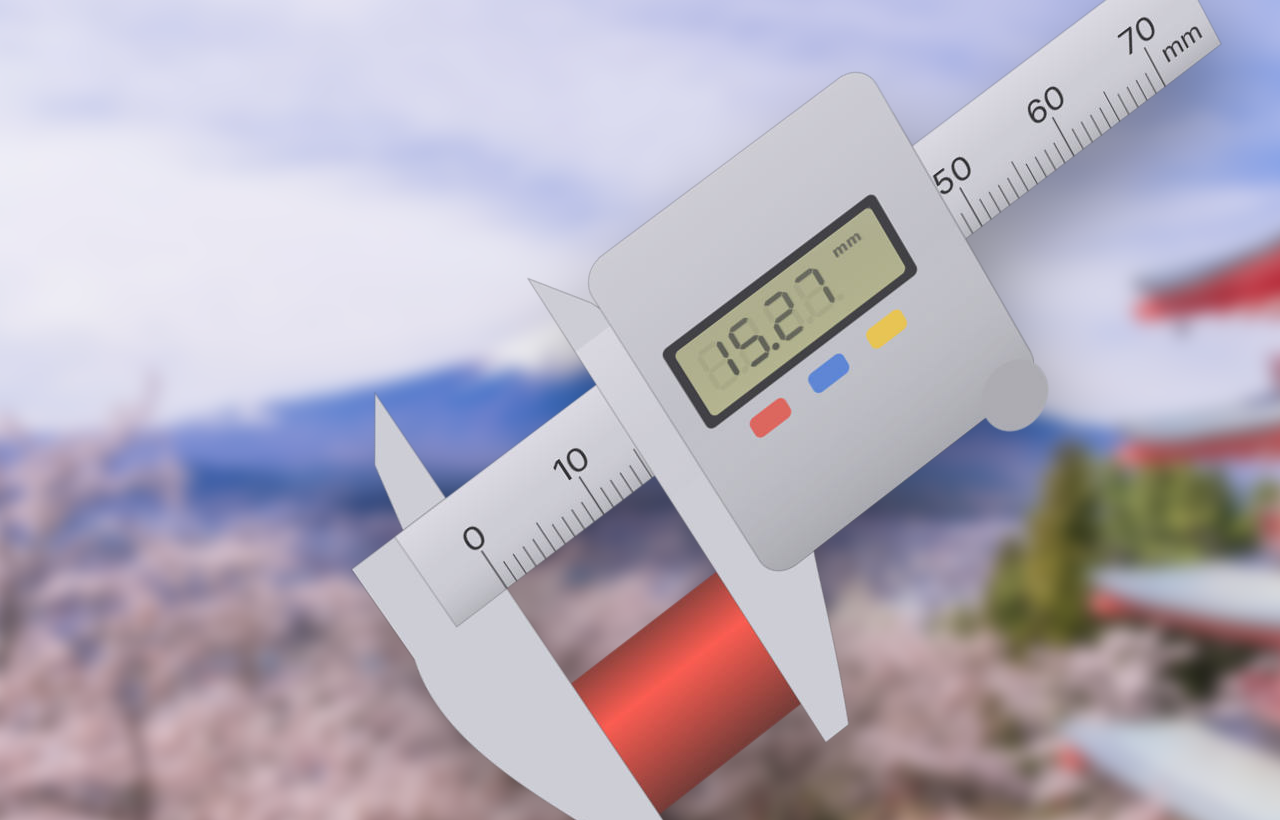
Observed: 15.27 mm
